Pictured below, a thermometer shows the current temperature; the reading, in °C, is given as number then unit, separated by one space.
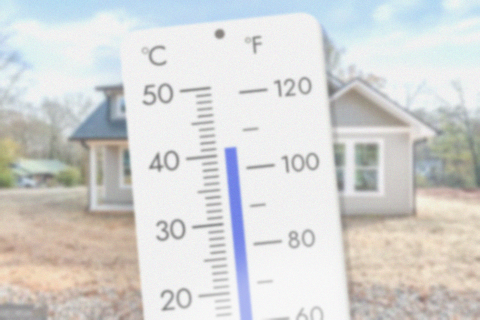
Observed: 41 °C
